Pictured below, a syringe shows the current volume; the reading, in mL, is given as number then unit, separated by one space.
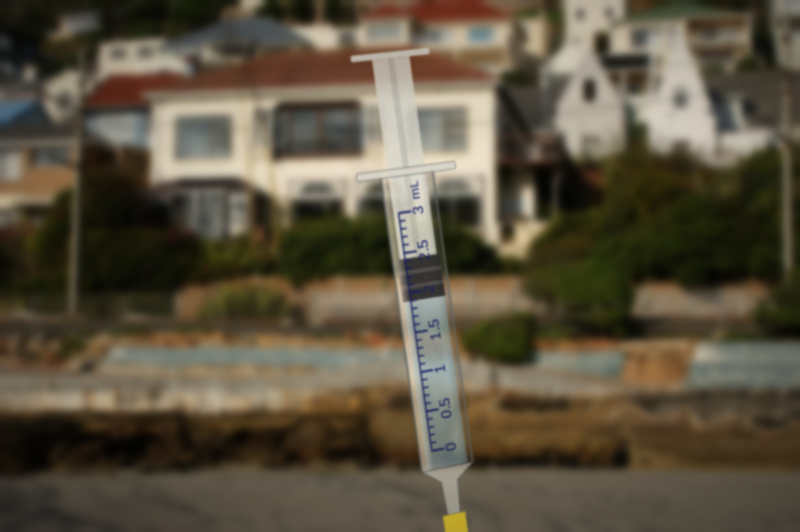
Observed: 1.9 mL
